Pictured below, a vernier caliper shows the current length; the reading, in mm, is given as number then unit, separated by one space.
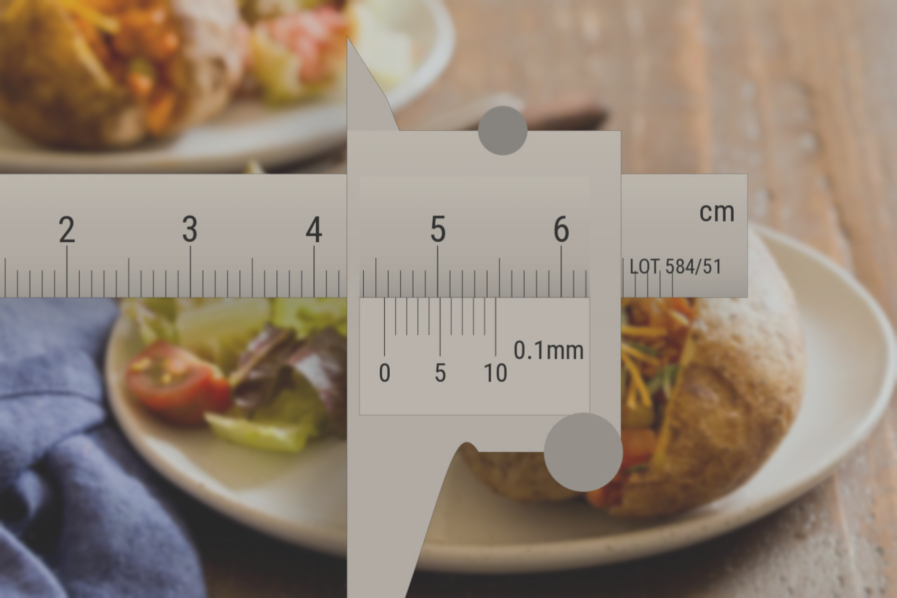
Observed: 45.7 mm
